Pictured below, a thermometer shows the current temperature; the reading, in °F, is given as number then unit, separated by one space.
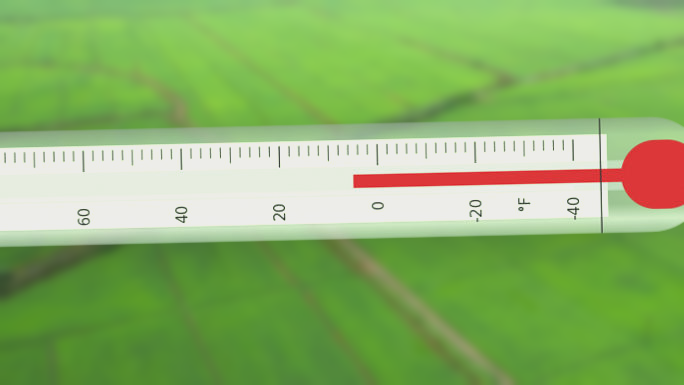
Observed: 5 °F
